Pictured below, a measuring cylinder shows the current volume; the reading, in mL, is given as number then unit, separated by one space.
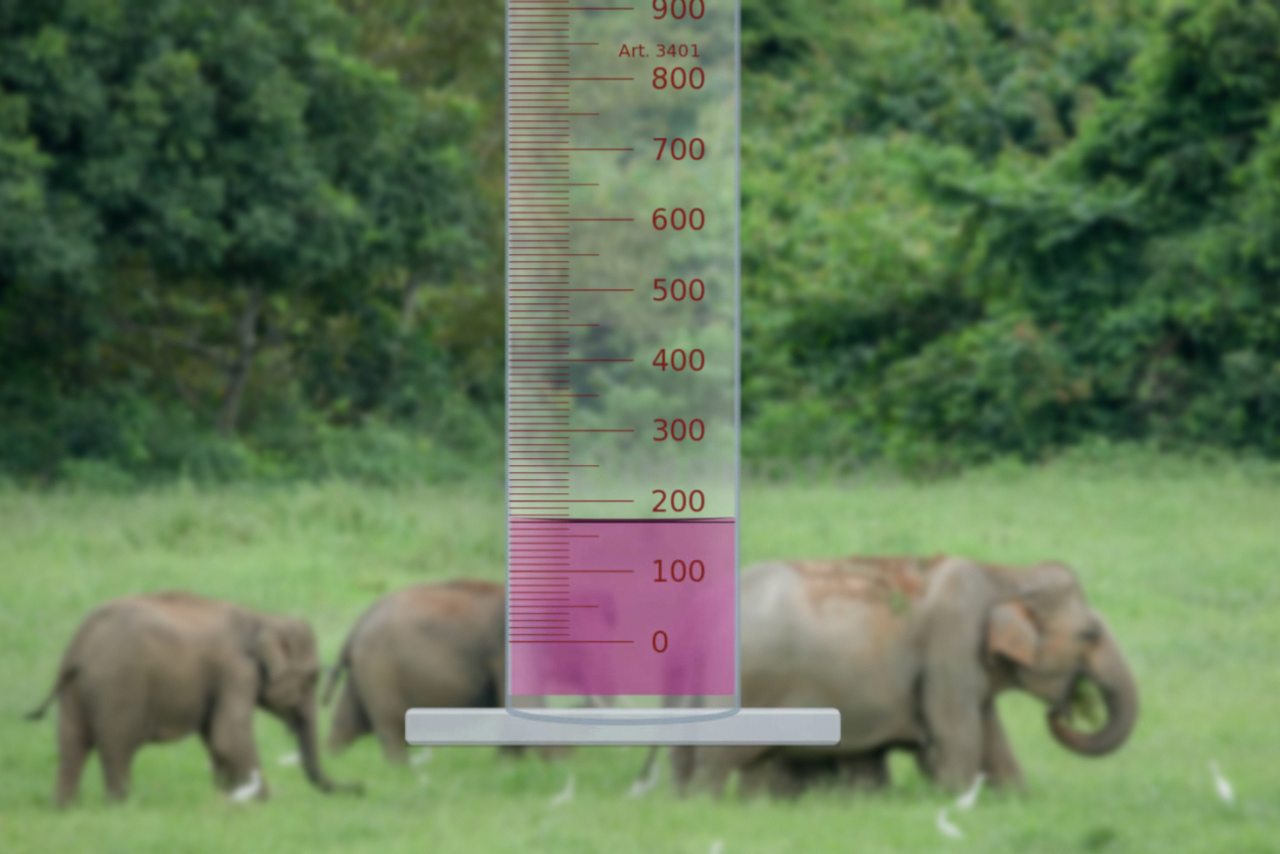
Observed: 170 mL
